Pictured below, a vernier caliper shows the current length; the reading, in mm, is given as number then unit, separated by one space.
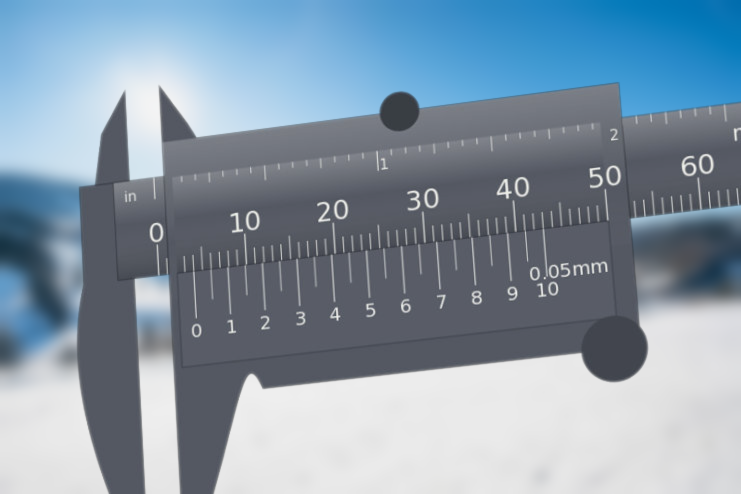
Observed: 4.0 mm
